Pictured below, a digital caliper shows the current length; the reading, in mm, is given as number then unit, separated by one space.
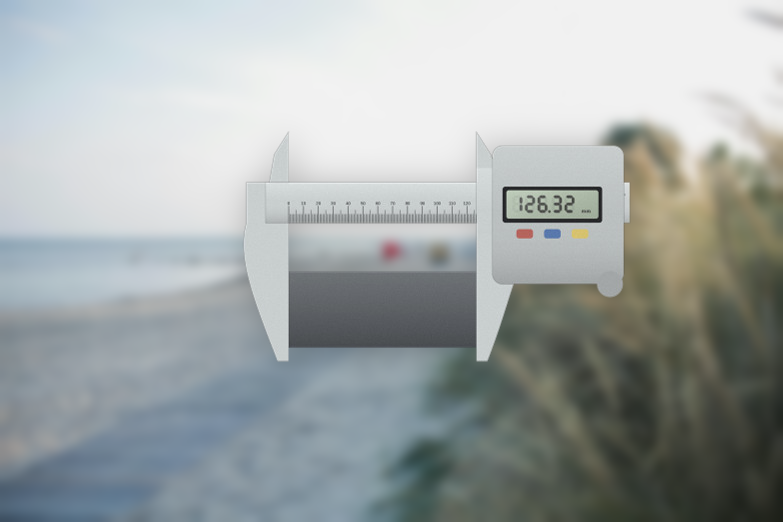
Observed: 126.32 mm
